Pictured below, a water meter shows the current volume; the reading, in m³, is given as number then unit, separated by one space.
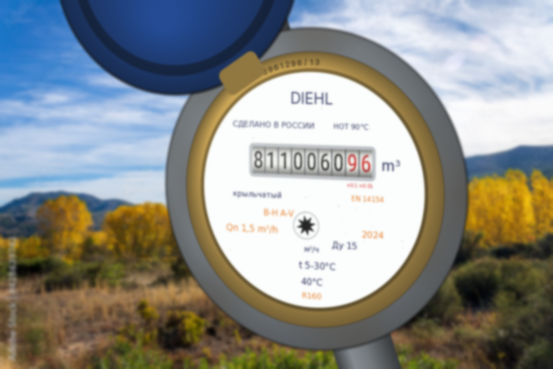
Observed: 8110060.96 m³
